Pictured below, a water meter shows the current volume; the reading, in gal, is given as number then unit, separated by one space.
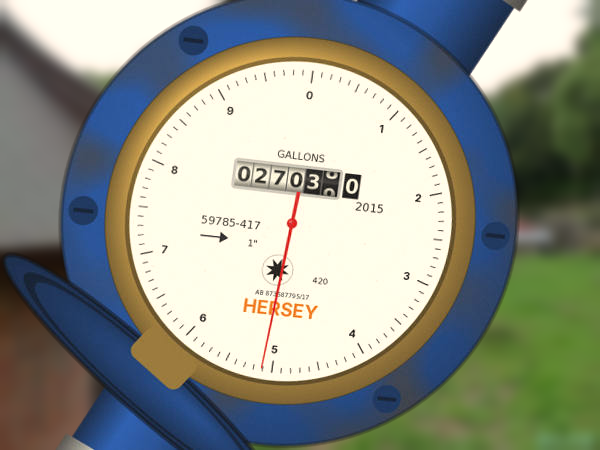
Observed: 270385.1 gal
